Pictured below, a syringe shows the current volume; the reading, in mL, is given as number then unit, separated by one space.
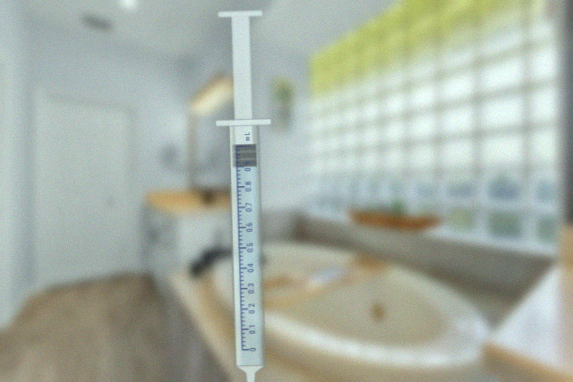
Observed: 0.9 mL
